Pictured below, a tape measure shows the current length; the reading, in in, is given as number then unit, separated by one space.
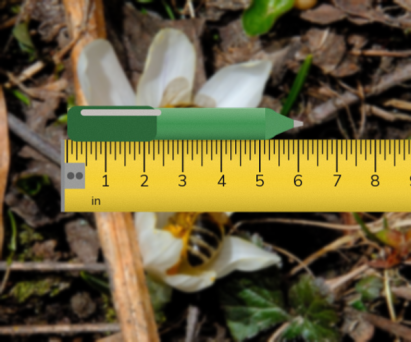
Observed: 6.125 in
